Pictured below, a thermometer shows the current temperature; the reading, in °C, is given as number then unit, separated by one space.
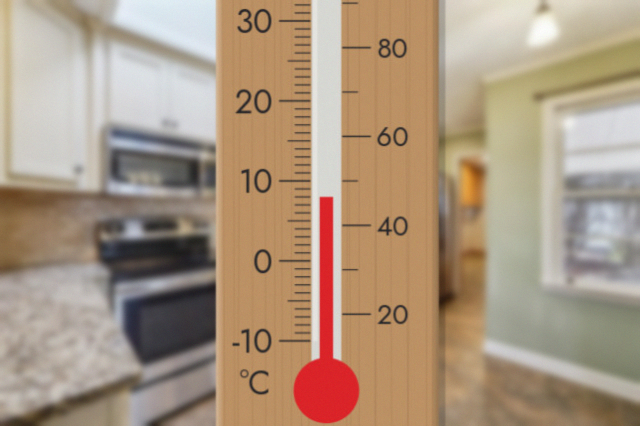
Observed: 8 °C
